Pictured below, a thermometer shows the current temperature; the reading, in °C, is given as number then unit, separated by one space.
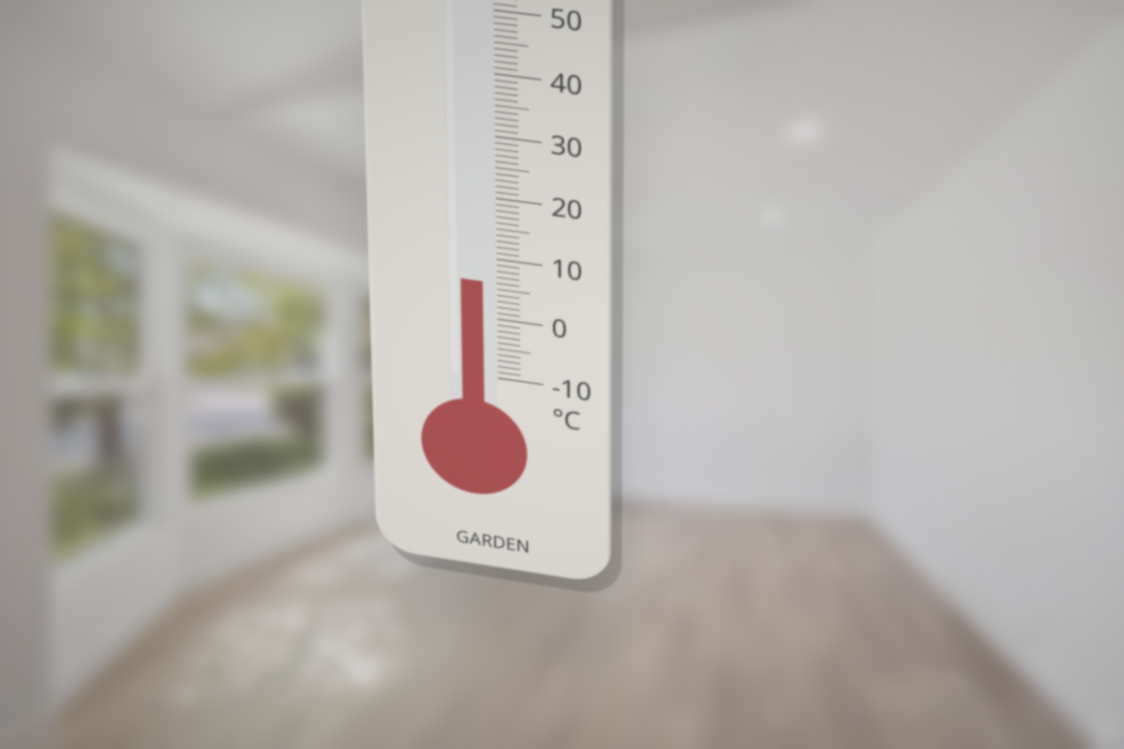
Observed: 6 °C
